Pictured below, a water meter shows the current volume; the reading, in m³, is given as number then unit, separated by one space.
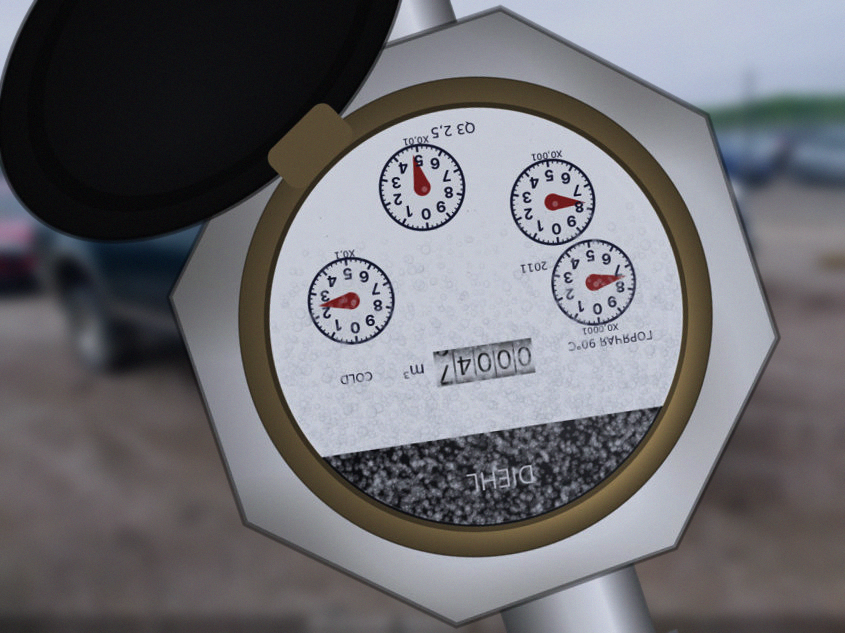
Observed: 47.2477 m³
